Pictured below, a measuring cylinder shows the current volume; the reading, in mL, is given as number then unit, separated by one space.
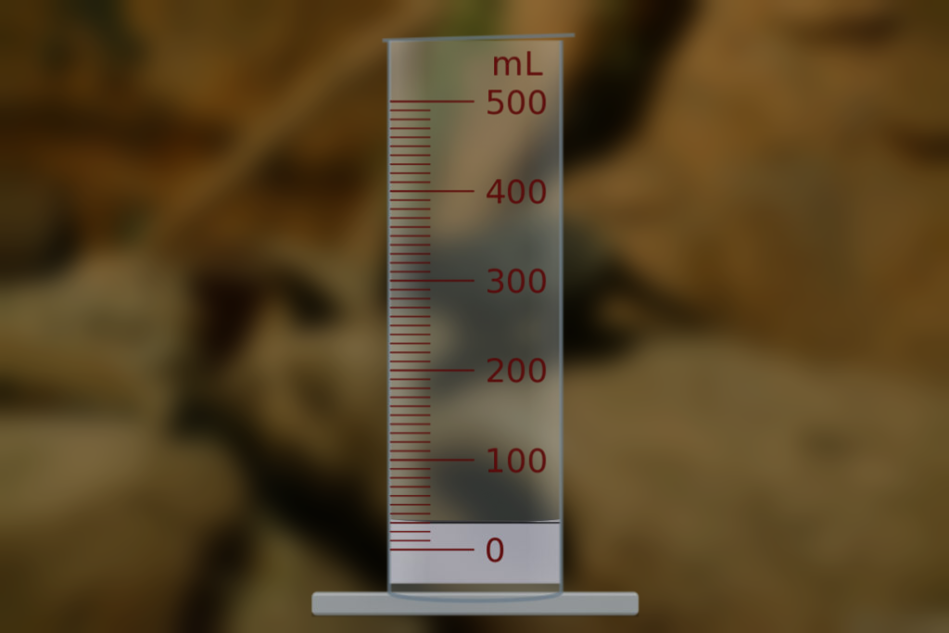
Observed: 30 mL
